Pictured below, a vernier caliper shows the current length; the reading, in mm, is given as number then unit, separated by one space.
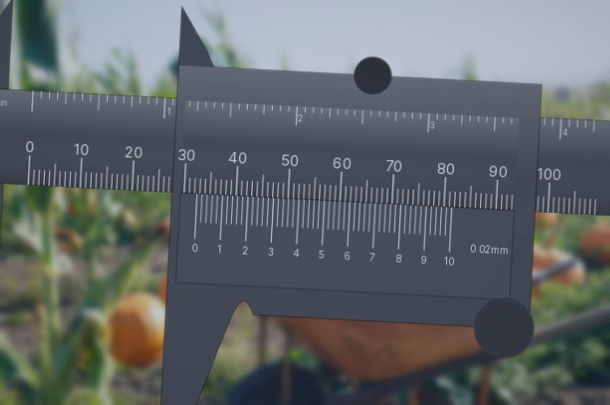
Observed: 32.5 mm
